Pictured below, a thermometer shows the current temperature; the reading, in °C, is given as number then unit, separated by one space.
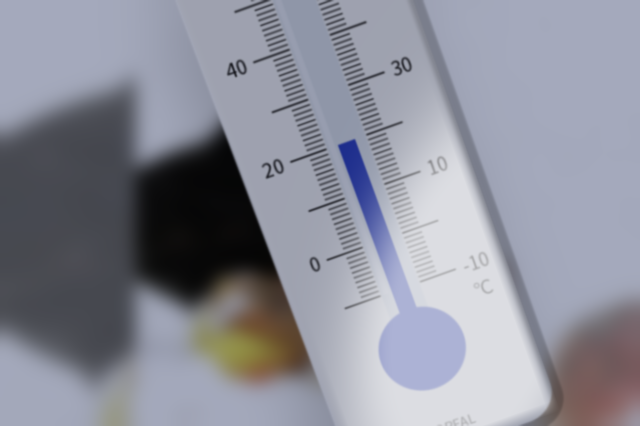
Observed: 20 °C
